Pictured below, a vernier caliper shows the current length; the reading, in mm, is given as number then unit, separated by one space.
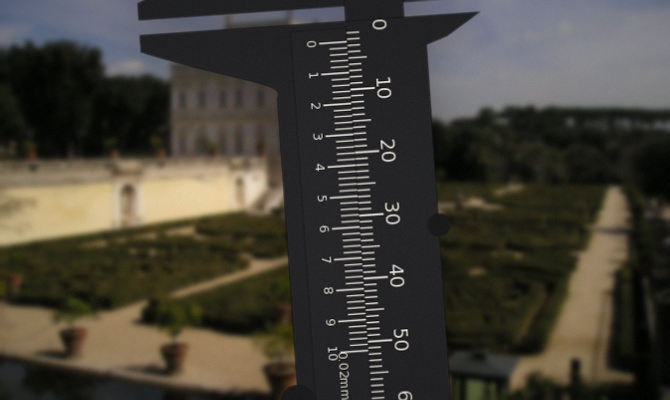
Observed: 2.4 mm
